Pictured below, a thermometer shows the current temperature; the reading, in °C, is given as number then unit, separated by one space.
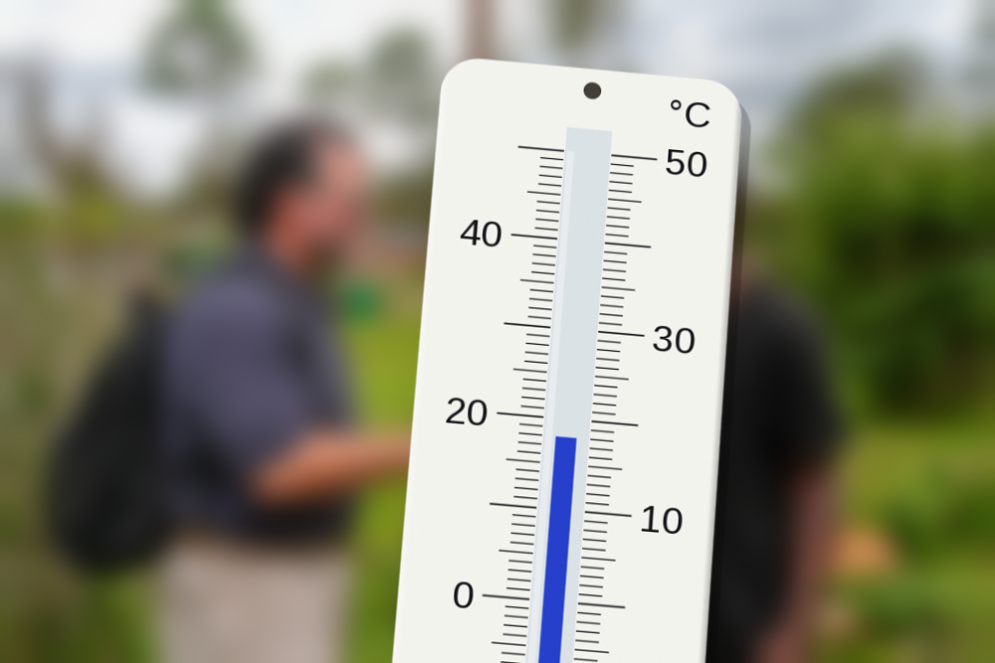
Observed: 18 °C
